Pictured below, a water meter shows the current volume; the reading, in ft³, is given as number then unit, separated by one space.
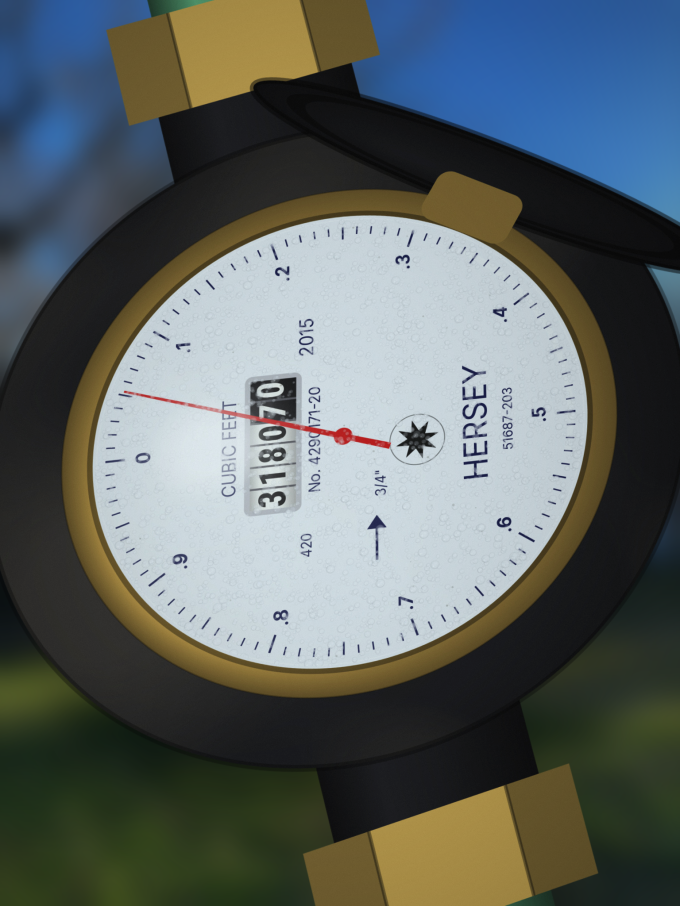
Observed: 318070.05 ft³
